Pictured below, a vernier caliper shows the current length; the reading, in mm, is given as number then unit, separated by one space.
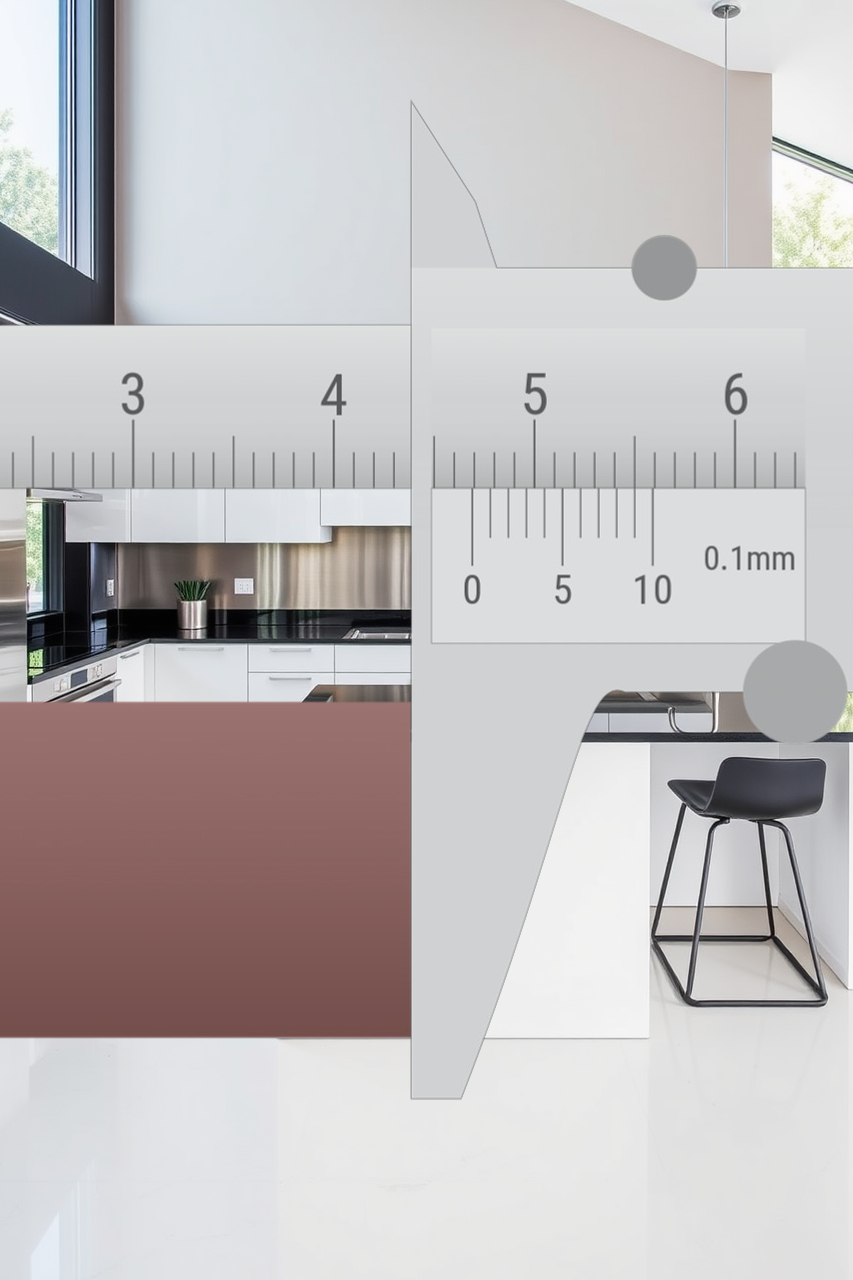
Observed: 46.9 mm
